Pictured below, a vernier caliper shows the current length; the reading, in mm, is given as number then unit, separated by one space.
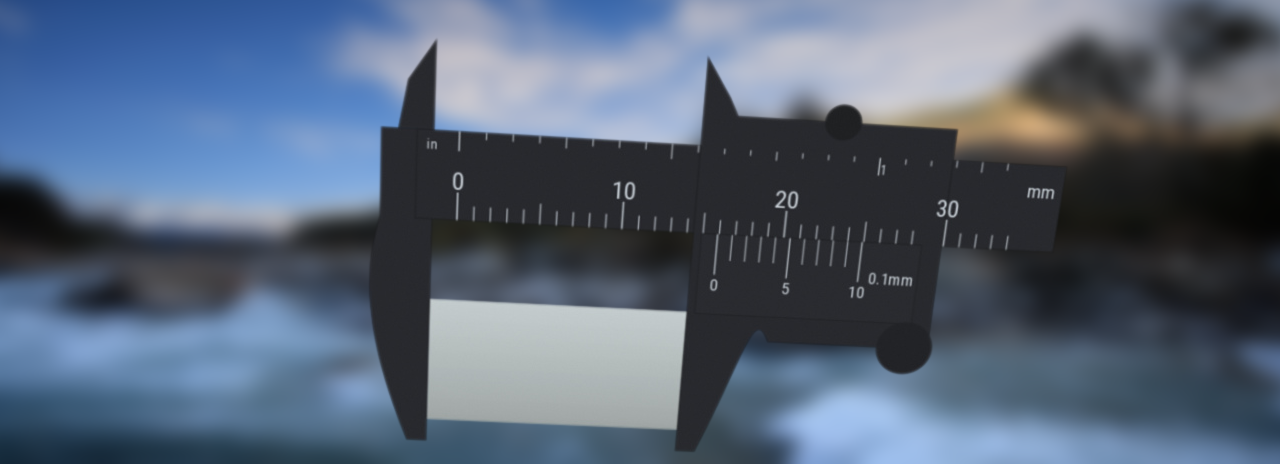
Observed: 15.9 mm
